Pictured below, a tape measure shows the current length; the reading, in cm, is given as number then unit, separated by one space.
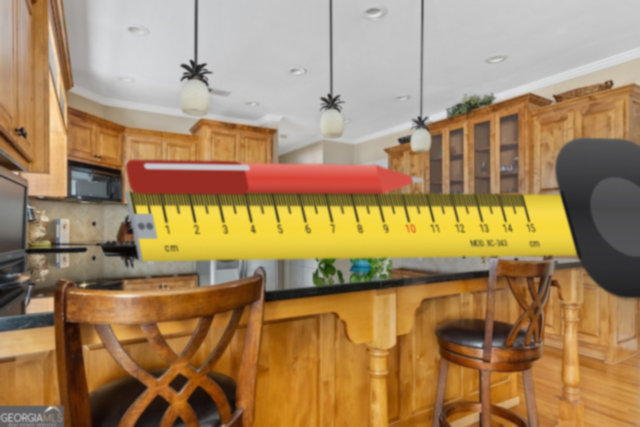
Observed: 11 cm
